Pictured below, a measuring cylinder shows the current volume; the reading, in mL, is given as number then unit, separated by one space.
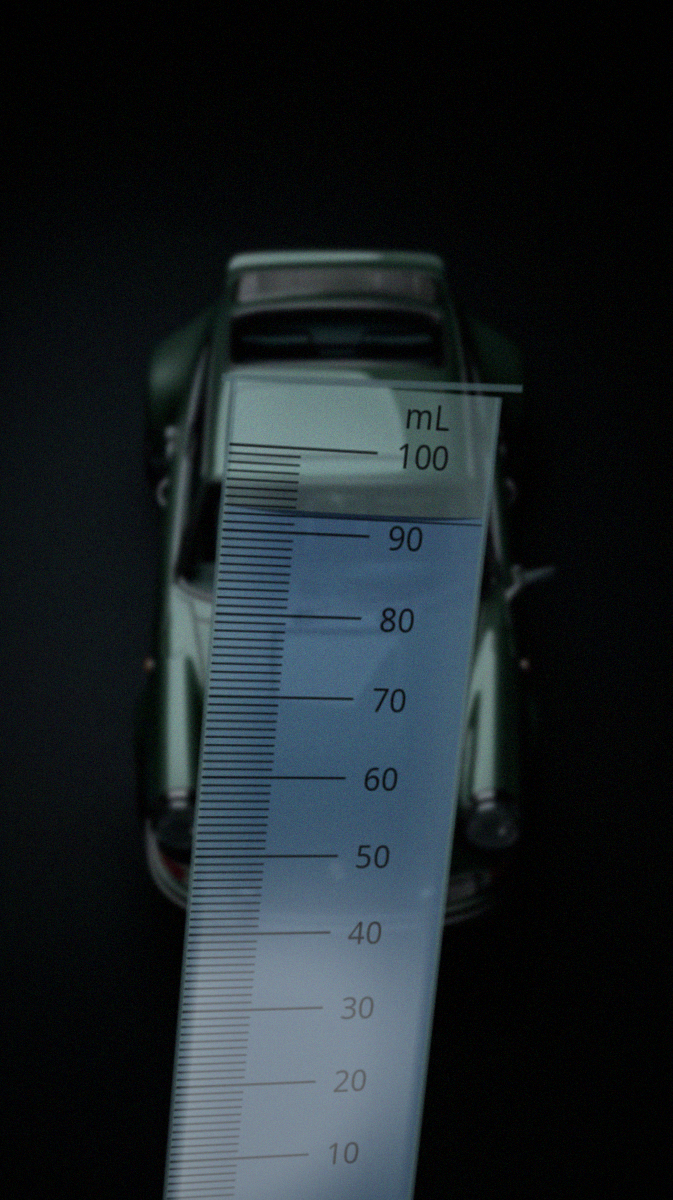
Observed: 92 mL
